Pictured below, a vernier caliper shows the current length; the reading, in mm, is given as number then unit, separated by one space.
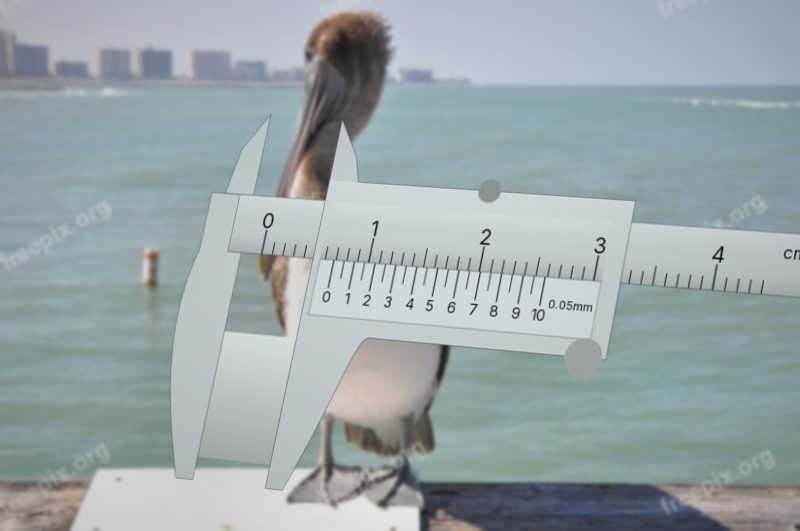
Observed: 6.8 mm
